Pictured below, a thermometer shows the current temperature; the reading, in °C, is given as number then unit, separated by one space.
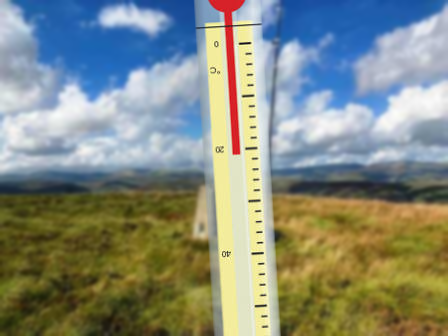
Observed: 21 °C
